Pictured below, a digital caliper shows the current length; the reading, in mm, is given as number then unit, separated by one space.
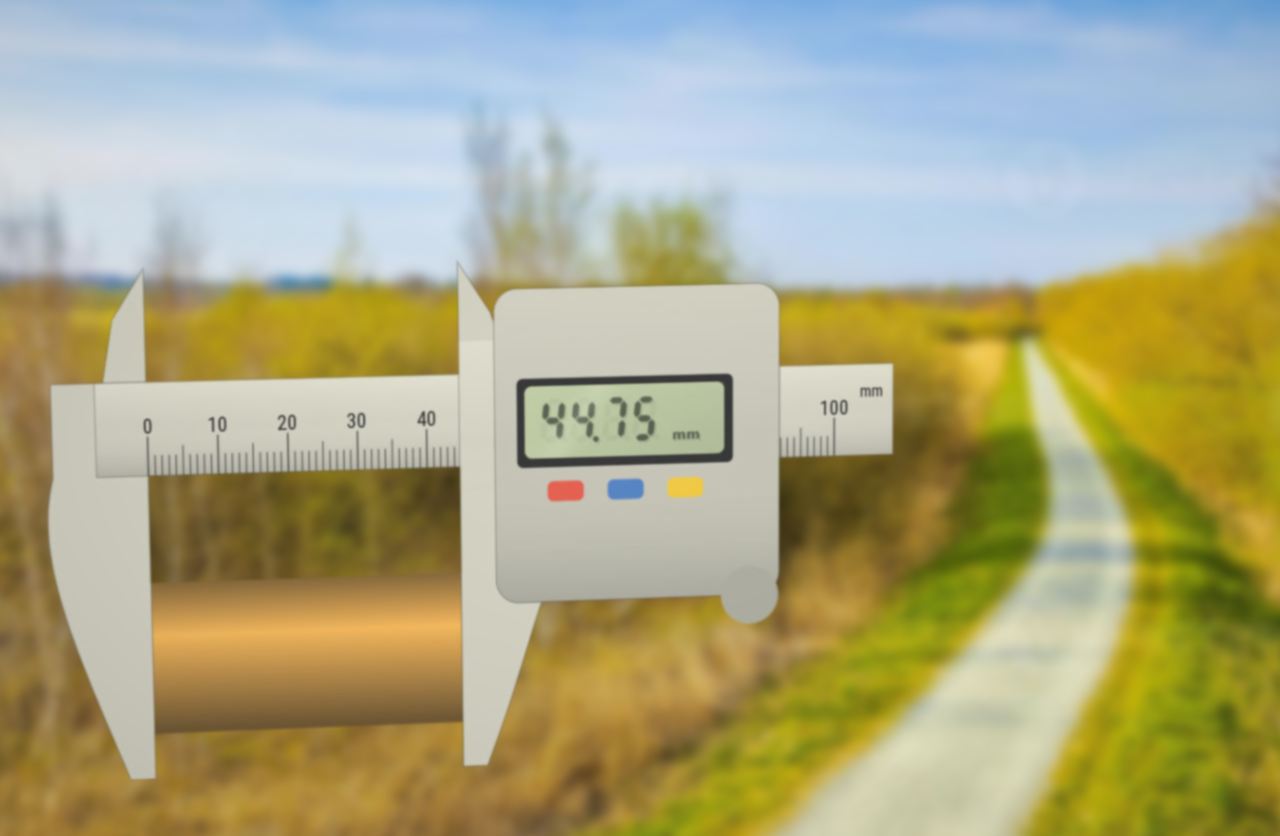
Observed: 44.75 mm
